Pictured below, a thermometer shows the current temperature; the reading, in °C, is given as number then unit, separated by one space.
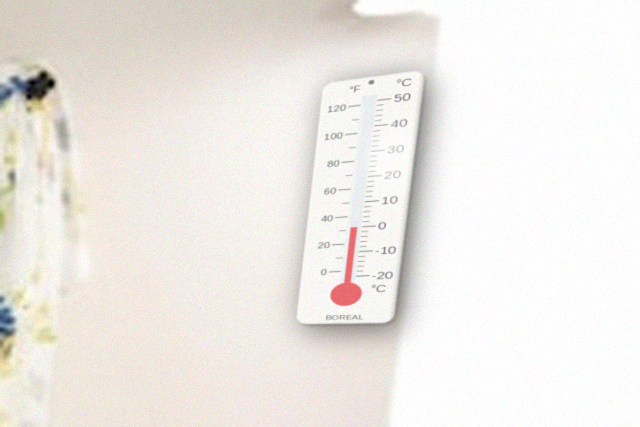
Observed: 0 °C
